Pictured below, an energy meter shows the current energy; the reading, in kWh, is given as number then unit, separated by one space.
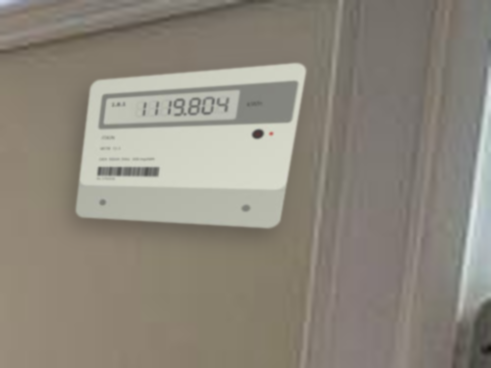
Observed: 1119.804 kWh
